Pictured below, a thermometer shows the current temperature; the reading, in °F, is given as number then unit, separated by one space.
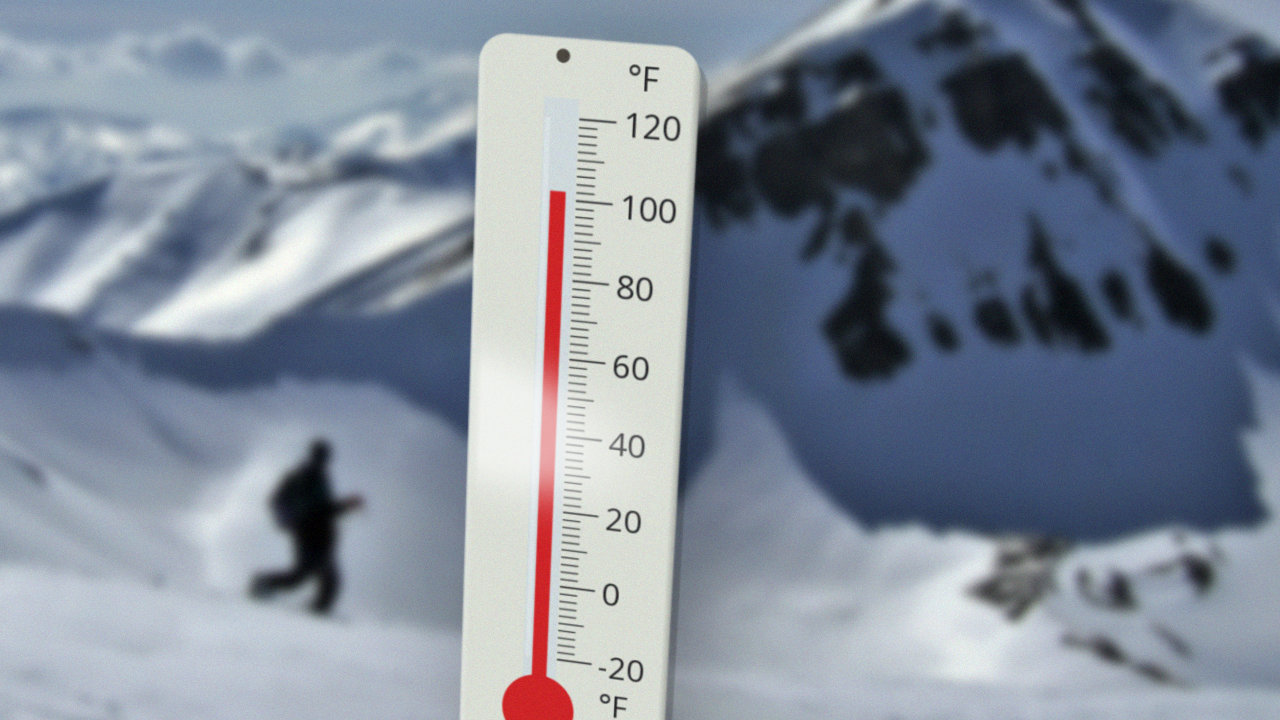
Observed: 102 °F
